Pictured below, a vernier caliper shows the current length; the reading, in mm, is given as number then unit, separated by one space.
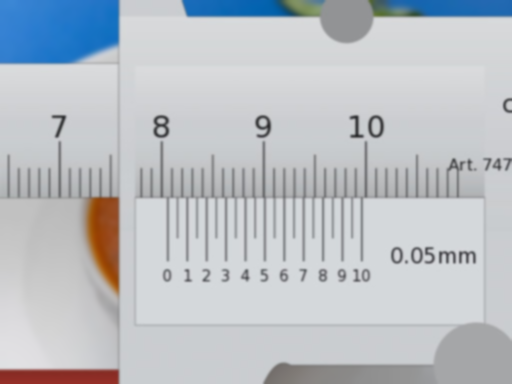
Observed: 80.6 mm
